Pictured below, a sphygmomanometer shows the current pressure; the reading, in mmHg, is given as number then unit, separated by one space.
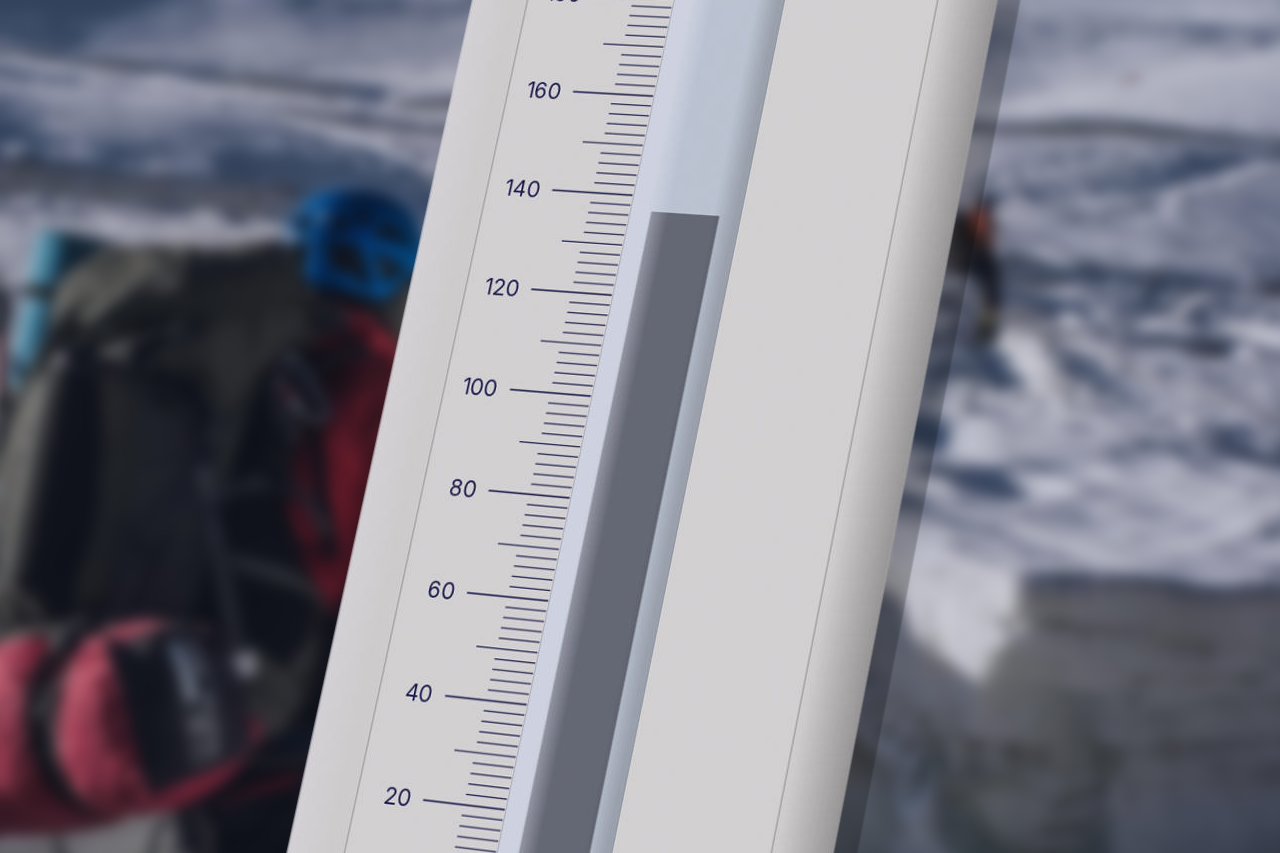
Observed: 137 mmHg
